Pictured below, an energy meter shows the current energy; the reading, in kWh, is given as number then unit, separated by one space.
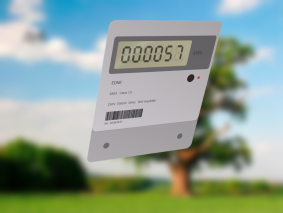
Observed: 57 kWh
